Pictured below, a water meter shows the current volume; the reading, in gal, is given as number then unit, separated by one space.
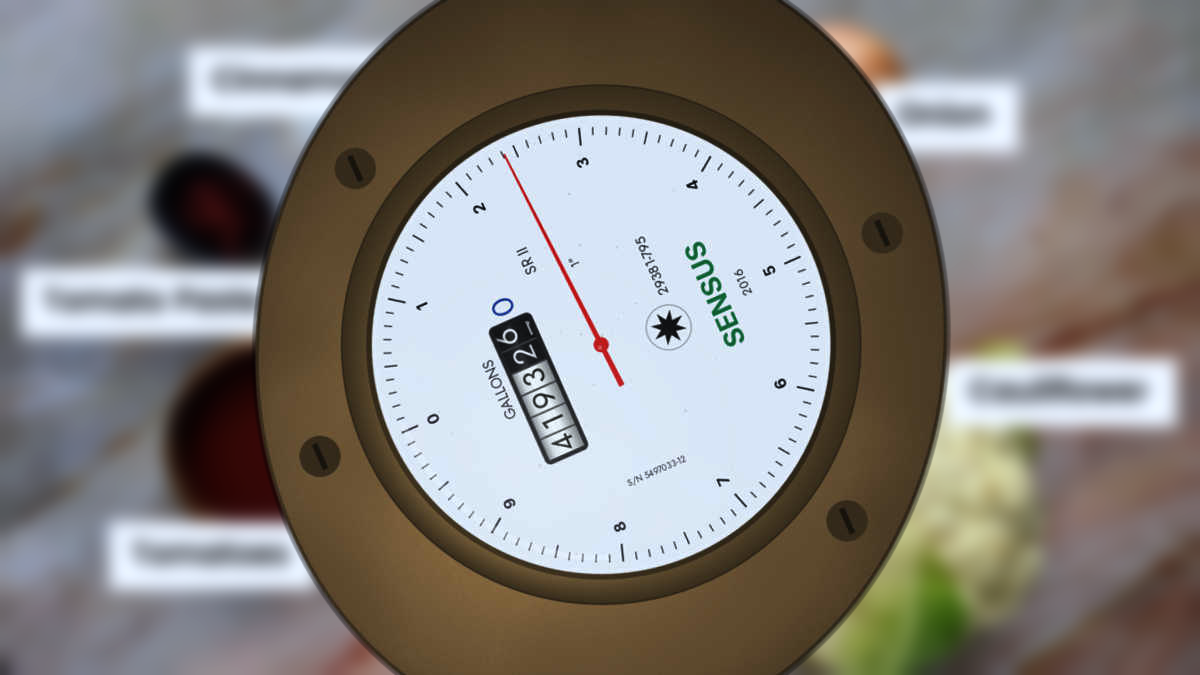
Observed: 4193262.4 gal
